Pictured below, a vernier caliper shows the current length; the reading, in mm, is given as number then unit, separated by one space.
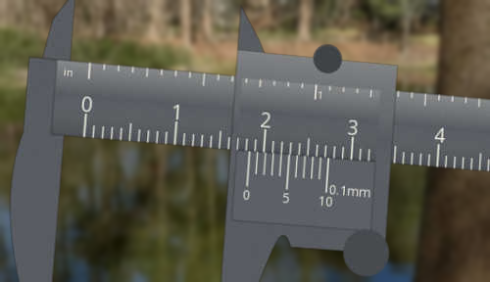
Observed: 18.4 mm
